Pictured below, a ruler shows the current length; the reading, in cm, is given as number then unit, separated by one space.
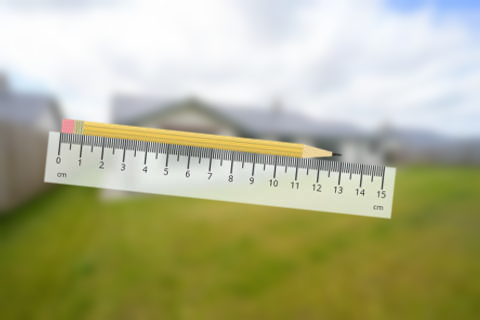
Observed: 13 cm
